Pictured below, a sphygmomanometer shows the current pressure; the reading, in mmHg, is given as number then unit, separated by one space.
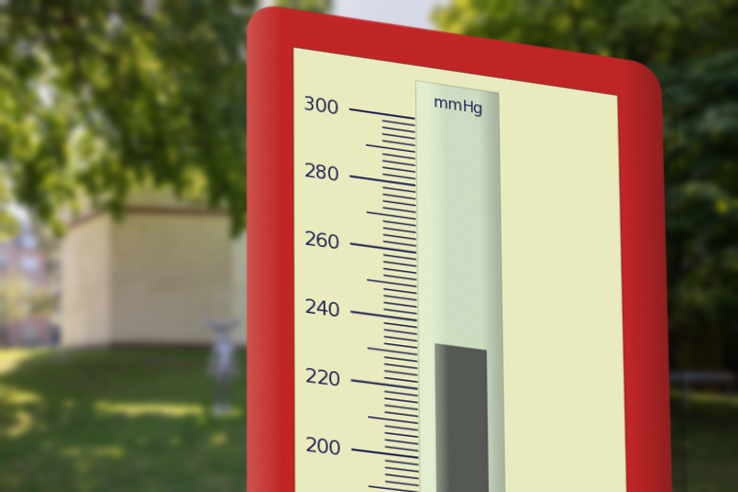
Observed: 234 mmHg
